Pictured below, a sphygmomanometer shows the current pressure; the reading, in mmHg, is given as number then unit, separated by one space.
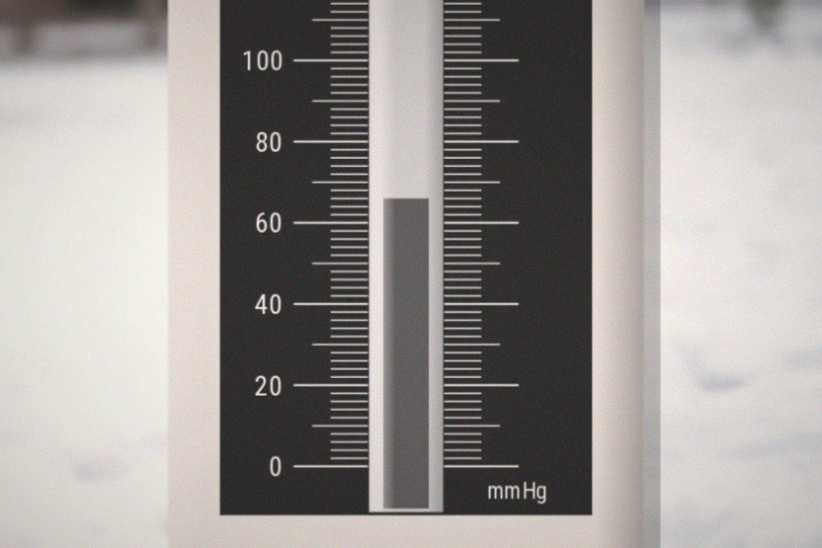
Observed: 66 mmHg
